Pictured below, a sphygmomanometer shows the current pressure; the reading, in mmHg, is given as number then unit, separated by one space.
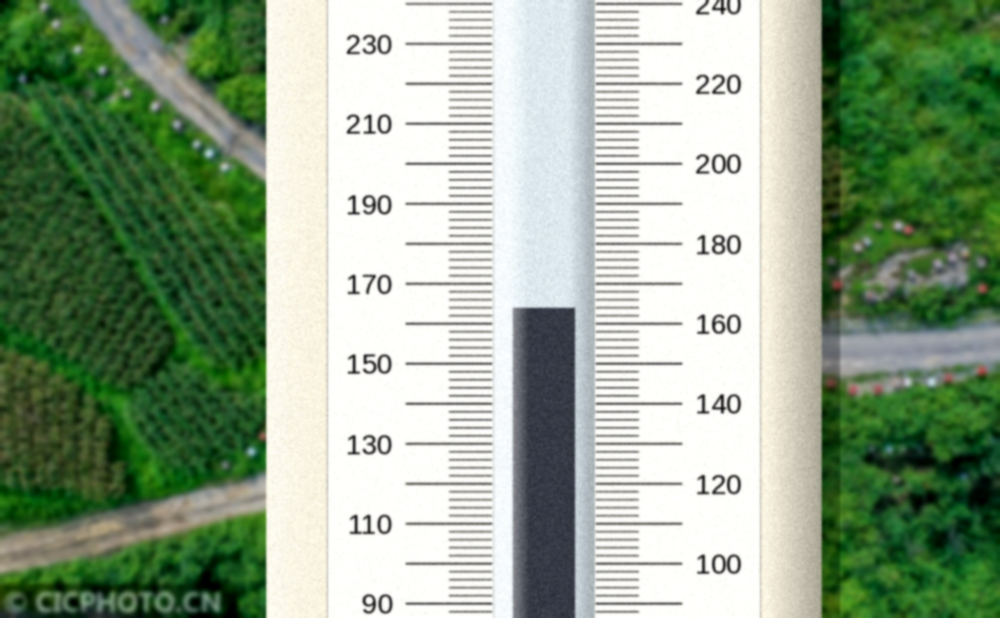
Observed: 164 mmHg
